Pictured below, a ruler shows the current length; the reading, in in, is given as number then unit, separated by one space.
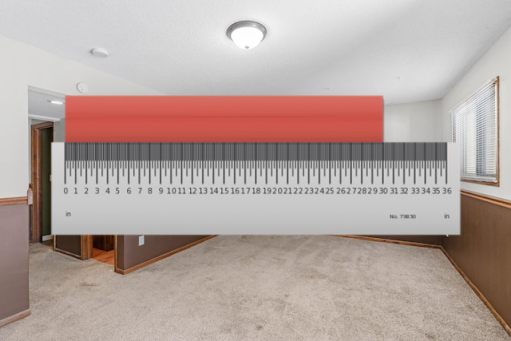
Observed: 30 in
